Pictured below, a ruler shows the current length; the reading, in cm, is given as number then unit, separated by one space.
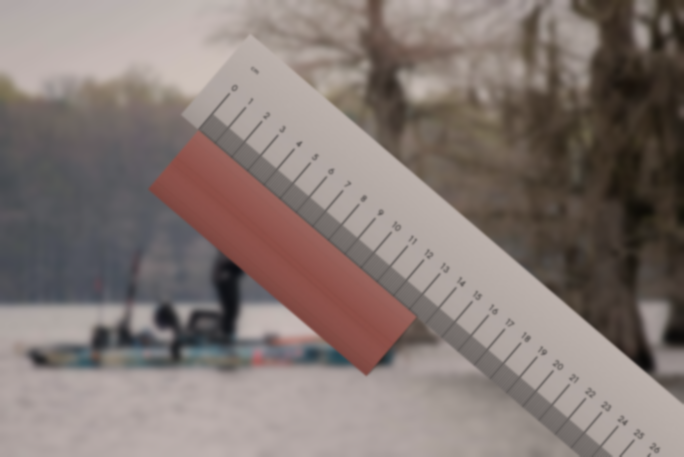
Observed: 13.5 cm
